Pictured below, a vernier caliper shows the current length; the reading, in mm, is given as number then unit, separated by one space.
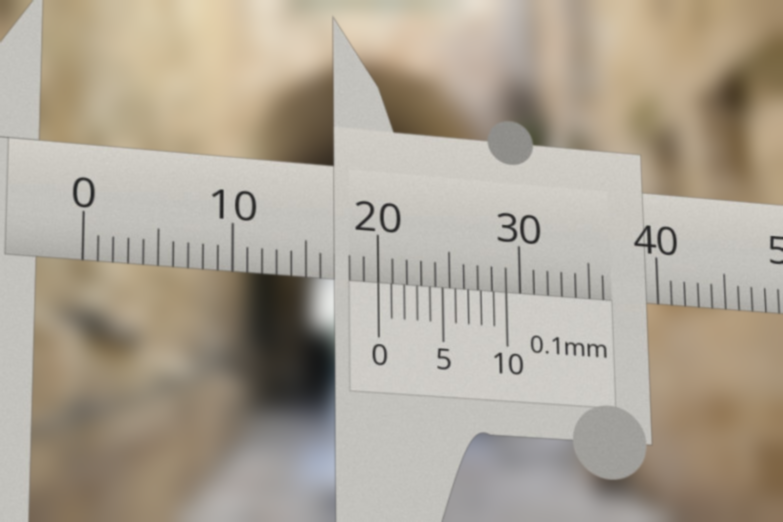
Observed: 20.0 mm
